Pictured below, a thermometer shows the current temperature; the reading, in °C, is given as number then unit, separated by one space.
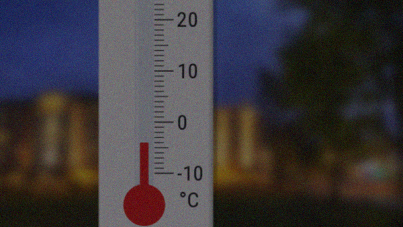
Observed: -4 °C
